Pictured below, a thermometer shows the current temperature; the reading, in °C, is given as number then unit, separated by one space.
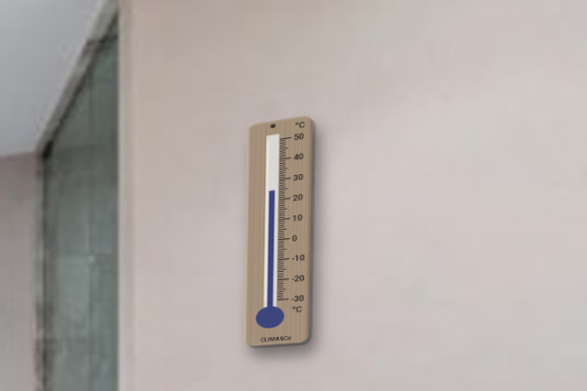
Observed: 25 °C
